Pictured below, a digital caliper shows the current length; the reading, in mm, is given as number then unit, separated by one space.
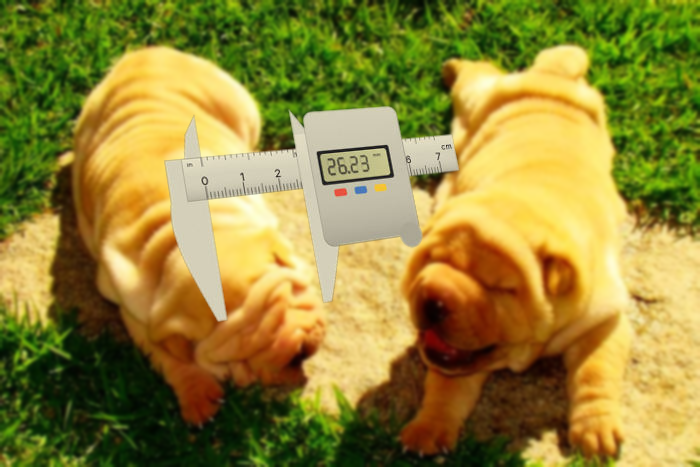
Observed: 26.23 mm
